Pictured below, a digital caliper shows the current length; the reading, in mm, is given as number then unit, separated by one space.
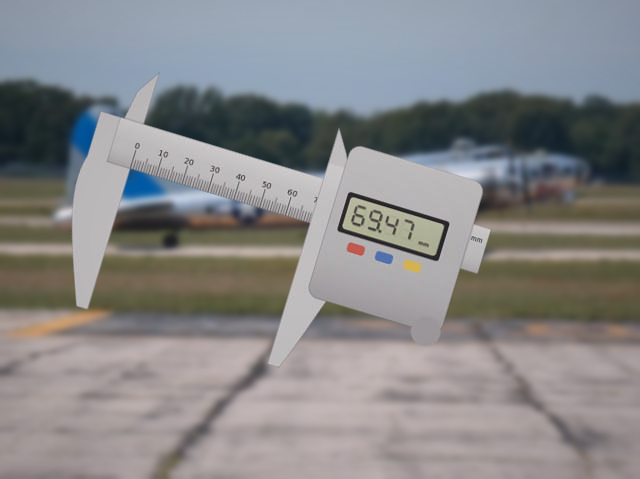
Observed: 69.47 mm
